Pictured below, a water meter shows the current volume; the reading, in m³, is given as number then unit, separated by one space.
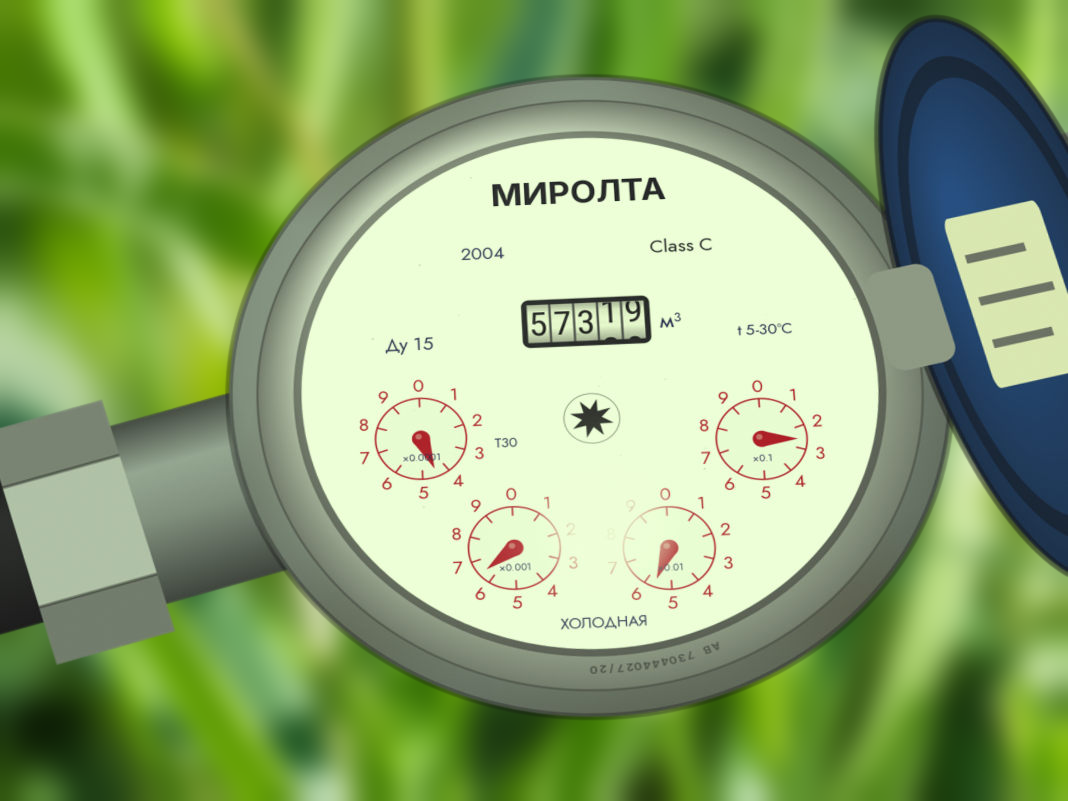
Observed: 57319.2564 m³
